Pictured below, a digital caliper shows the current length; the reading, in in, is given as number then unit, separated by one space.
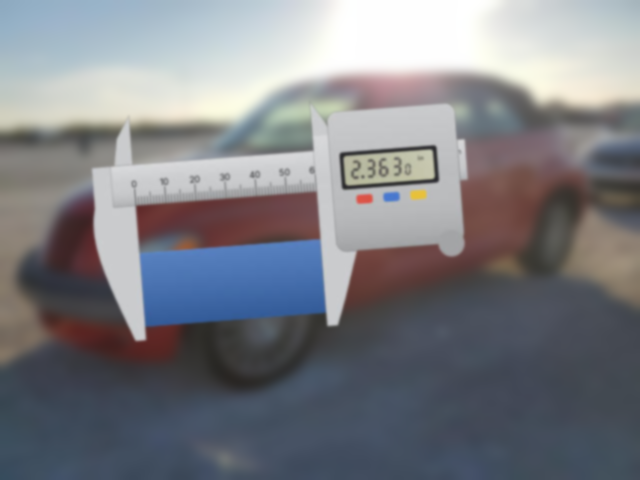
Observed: 2.3630 in
